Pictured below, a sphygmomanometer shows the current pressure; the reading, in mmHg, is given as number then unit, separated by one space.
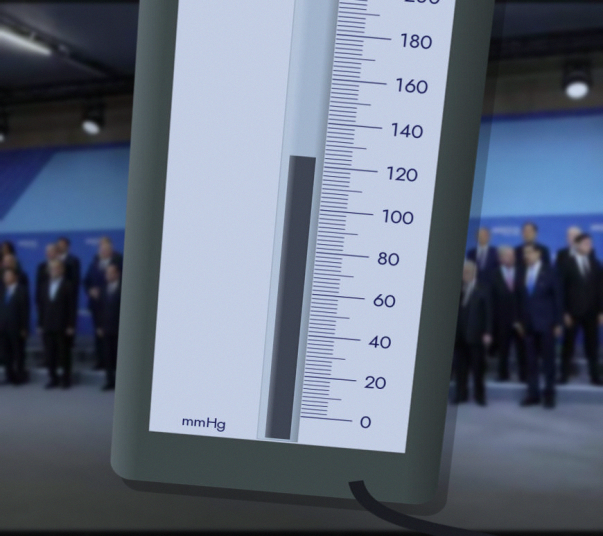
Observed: 124 mmHg
